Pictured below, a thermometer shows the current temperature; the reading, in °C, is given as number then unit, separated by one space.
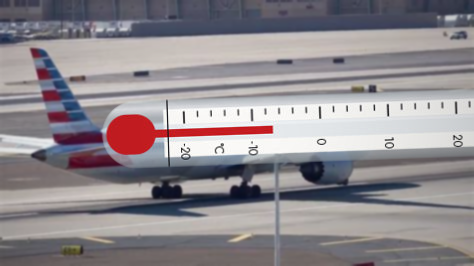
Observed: -7 °C
